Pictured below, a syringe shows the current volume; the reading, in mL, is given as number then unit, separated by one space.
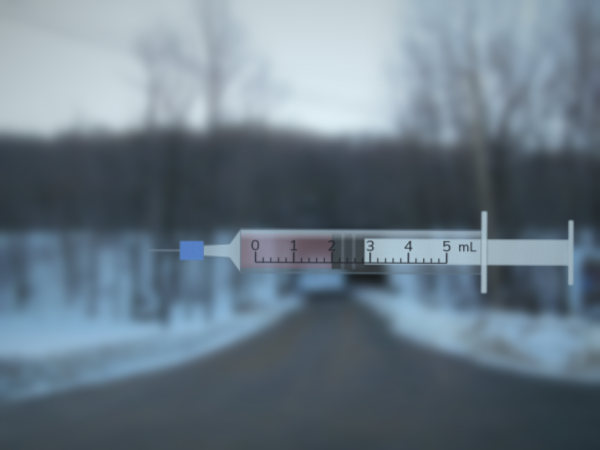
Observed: 2 mL
